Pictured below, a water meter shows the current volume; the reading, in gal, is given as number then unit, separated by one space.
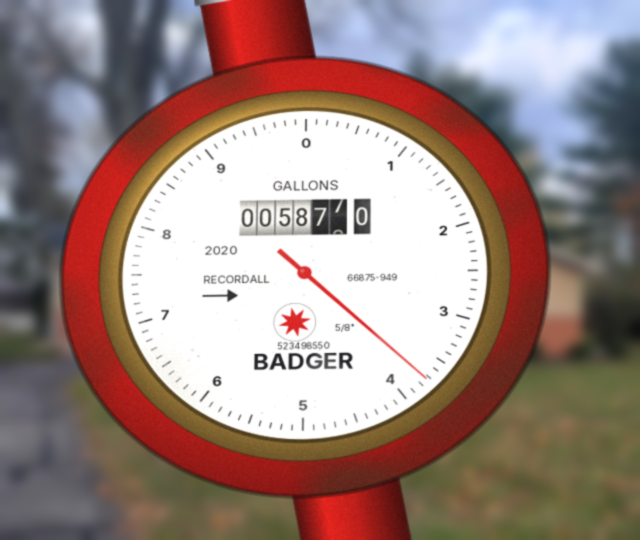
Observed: 58773.7 gal
